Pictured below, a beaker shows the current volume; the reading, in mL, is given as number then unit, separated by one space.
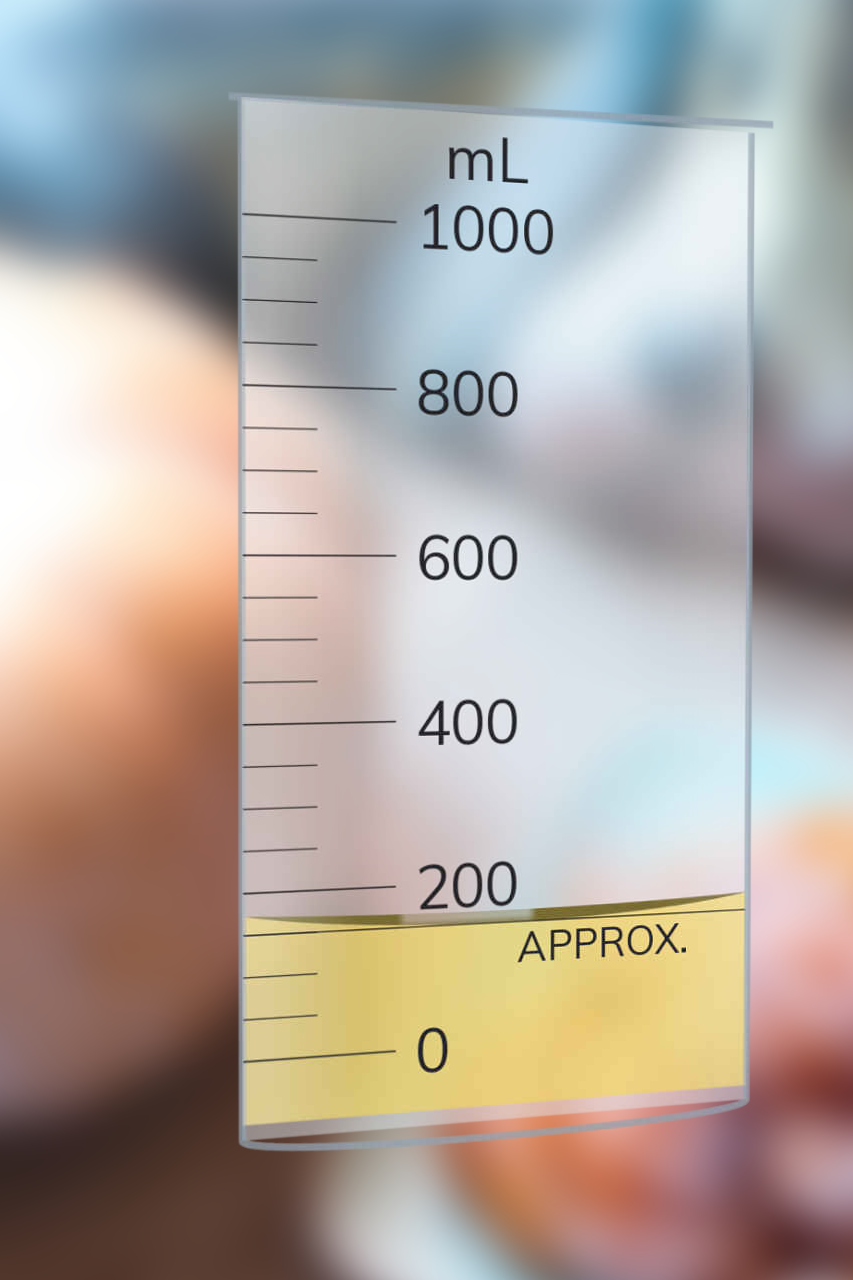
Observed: 150 mL
